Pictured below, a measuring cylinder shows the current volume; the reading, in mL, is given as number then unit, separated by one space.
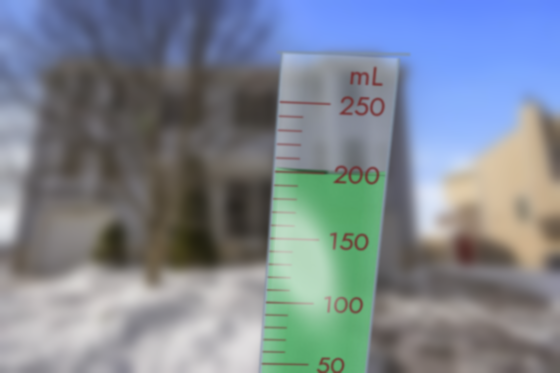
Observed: 200 mL
